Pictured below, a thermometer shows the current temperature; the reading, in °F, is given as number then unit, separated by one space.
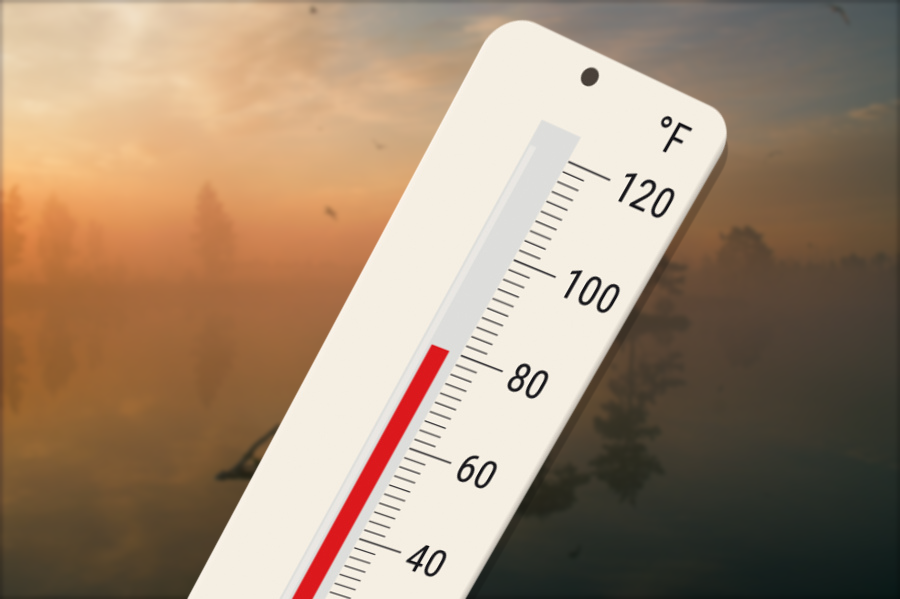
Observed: 80 °F
